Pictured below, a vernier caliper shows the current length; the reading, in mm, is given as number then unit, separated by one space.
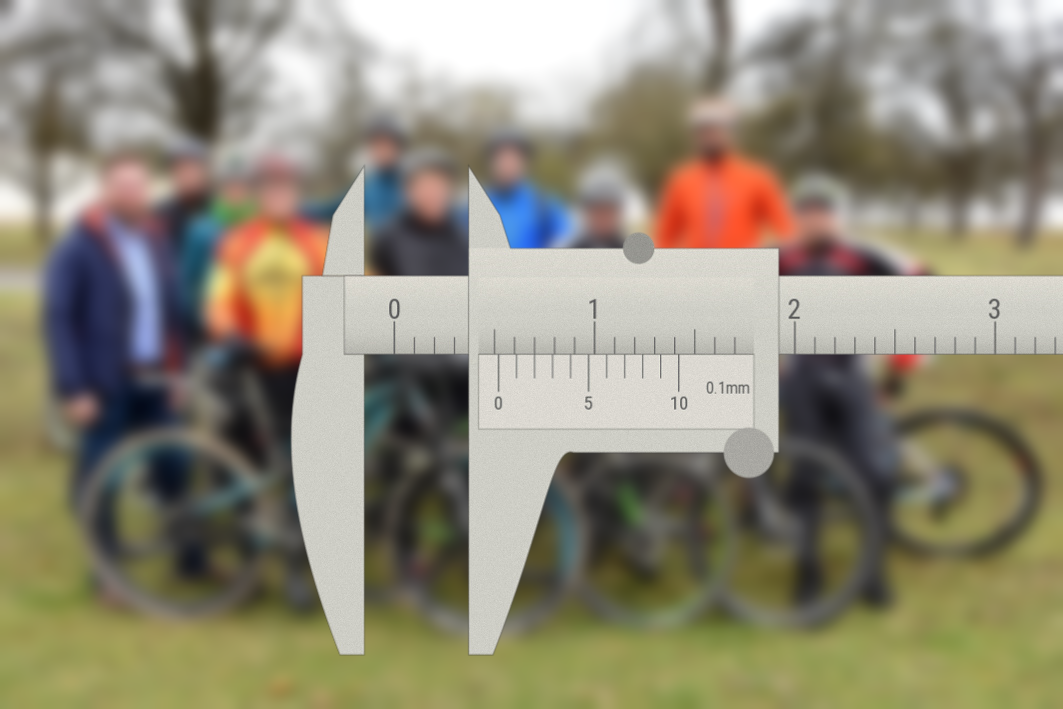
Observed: 5.2 mm
